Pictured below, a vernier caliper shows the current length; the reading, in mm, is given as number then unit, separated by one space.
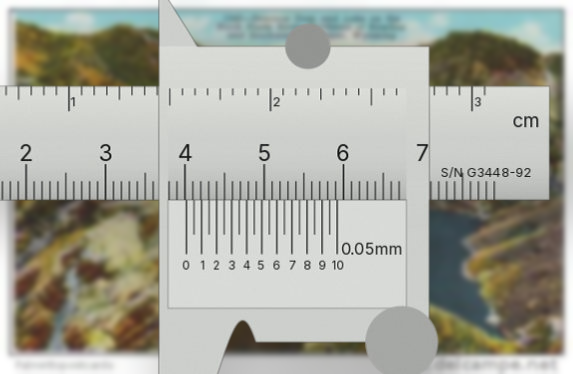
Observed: 40.2 mm
